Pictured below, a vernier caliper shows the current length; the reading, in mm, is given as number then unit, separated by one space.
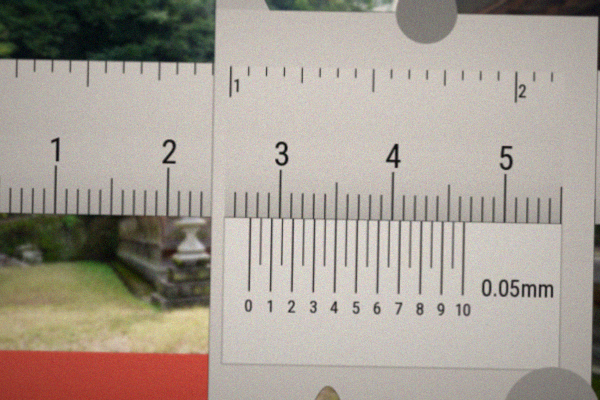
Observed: 27.4 mm
